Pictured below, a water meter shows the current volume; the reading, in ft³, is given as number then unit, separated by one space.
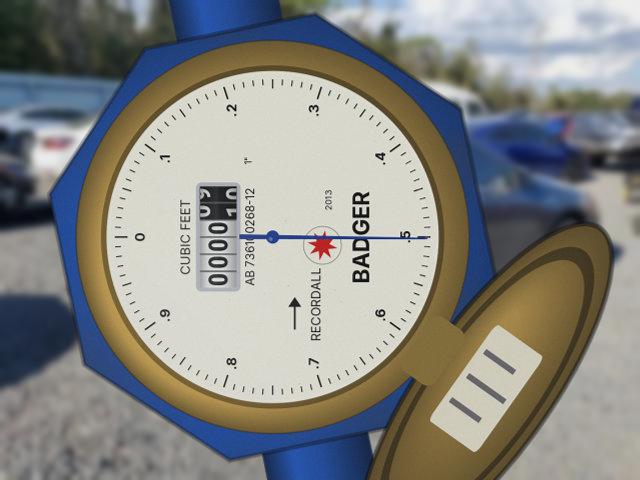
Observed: 9.50 ft³
